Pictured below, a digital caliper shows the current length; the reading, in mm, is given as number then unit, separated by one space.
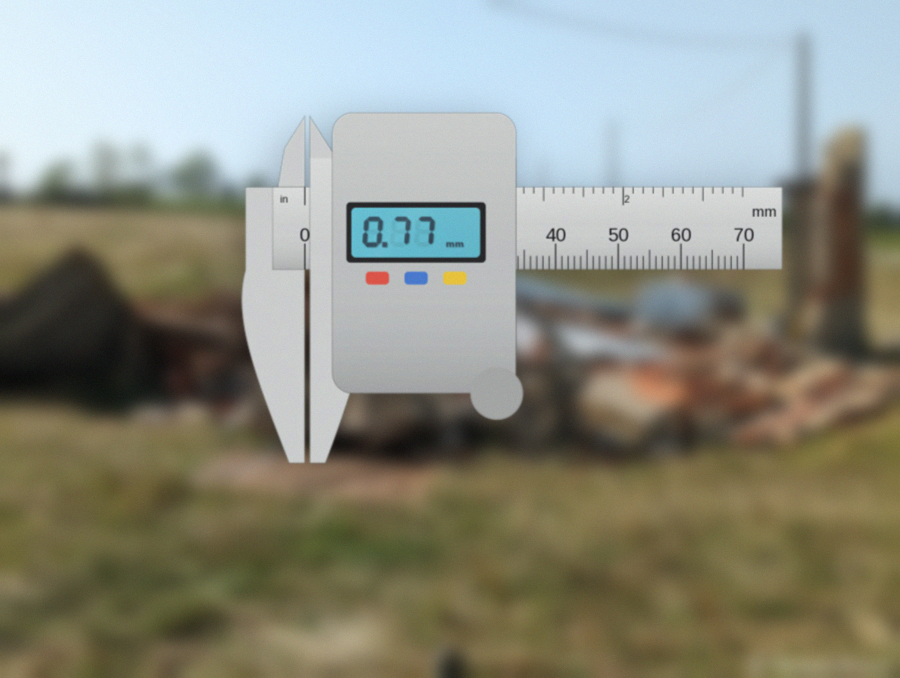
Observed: 0.77 mm
